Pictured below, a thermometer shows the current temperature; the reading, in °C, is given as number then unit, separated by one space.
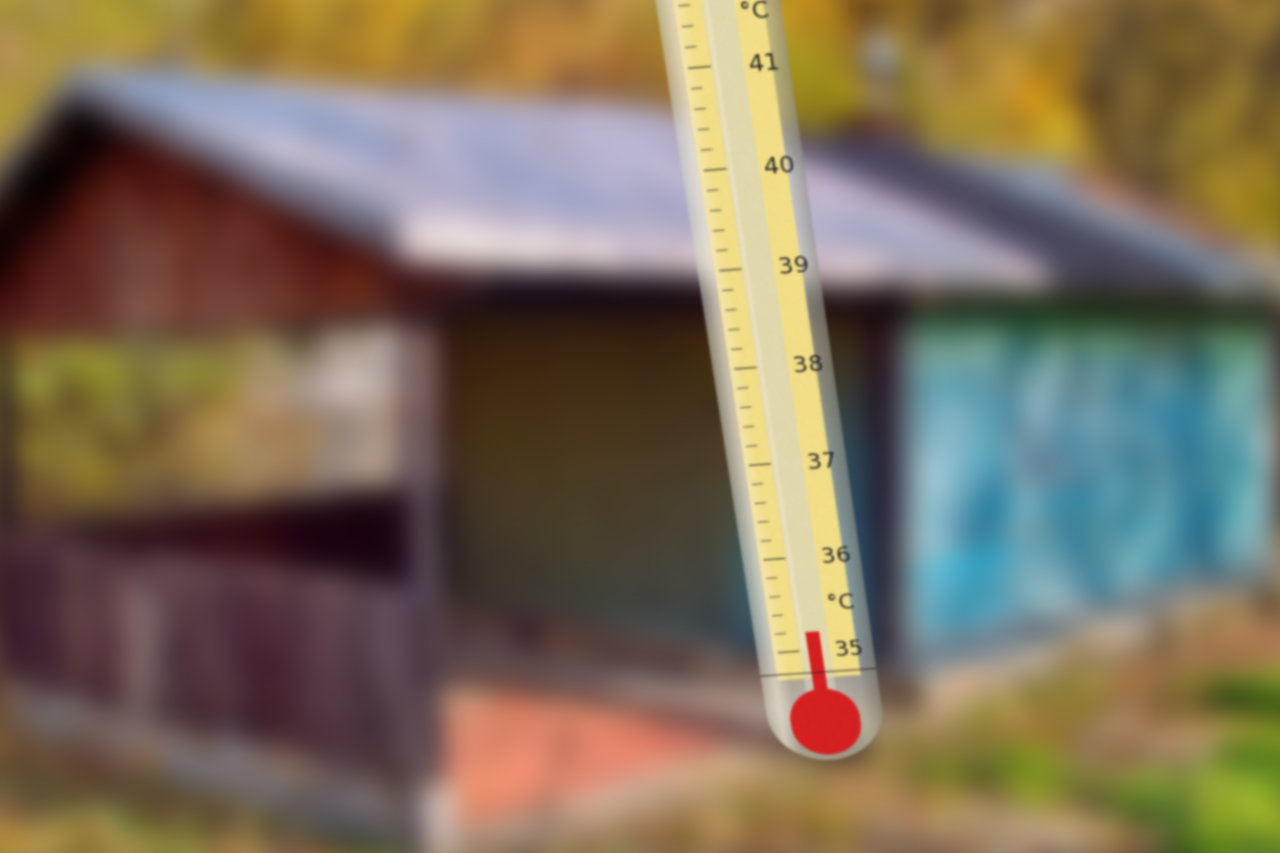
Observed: 35.2 °C
